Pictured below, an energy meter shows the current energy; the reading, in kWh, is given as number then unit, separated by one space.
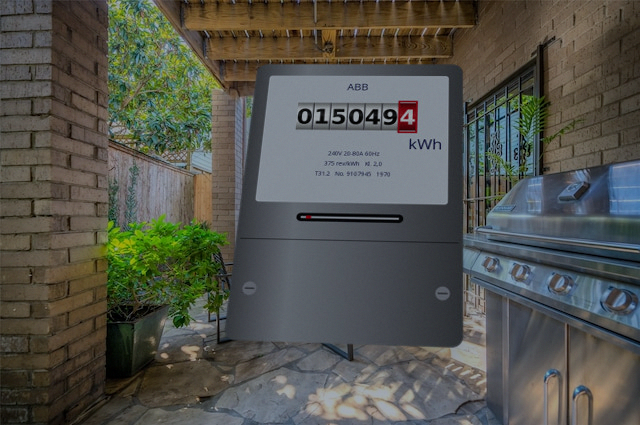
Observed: 15049.4 kWh
